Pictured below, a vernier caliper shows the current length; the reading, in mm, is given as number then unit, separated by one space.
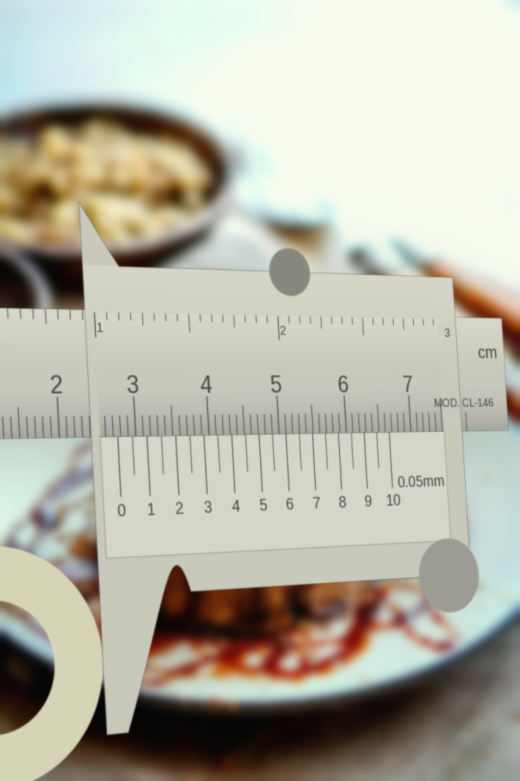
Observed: 27.6 mm
